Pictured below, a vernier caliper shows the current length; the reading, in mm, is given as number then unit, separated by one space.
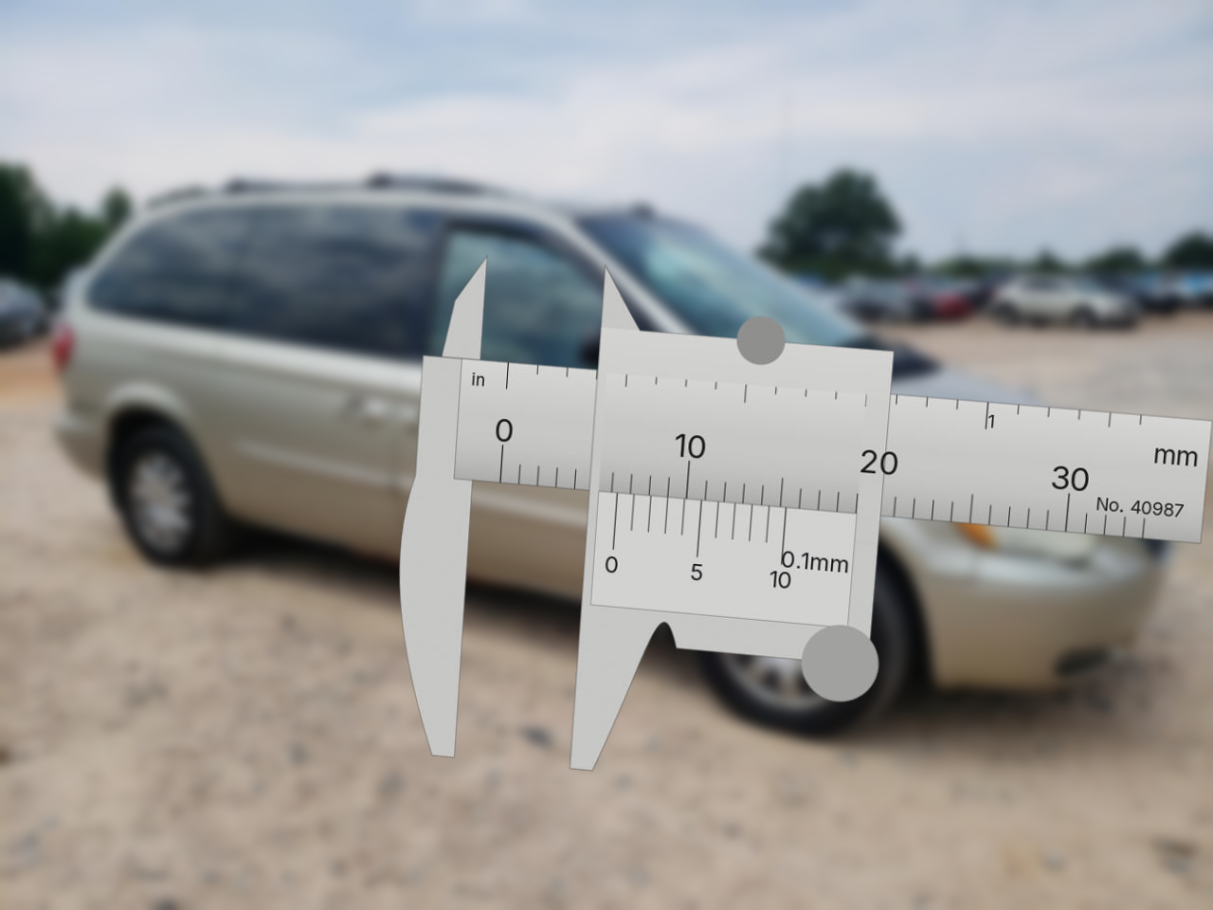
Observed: 6.3 mm
